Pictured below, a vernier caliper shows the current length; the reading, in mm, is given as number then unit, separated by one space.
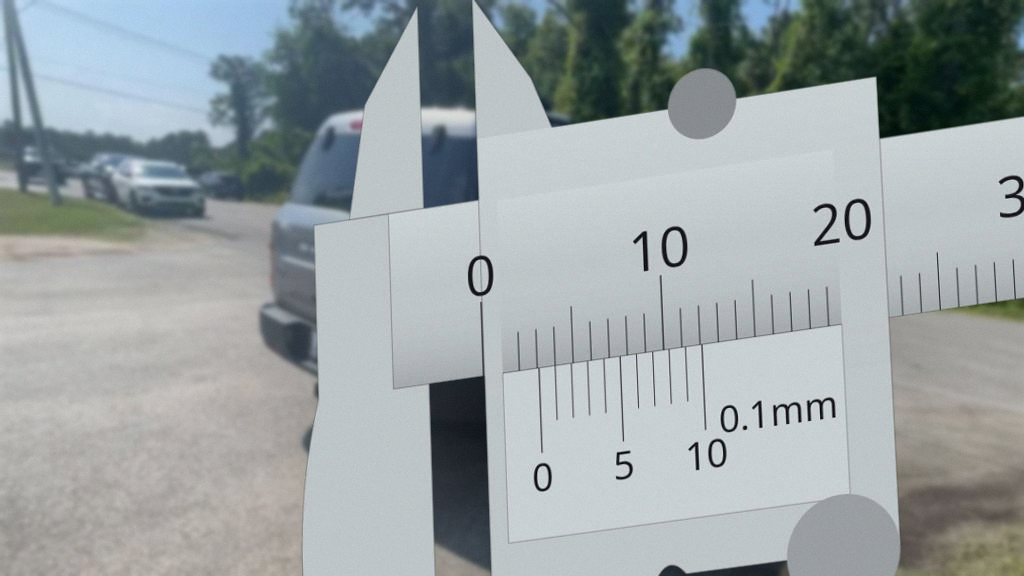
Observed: 3.1 mm
